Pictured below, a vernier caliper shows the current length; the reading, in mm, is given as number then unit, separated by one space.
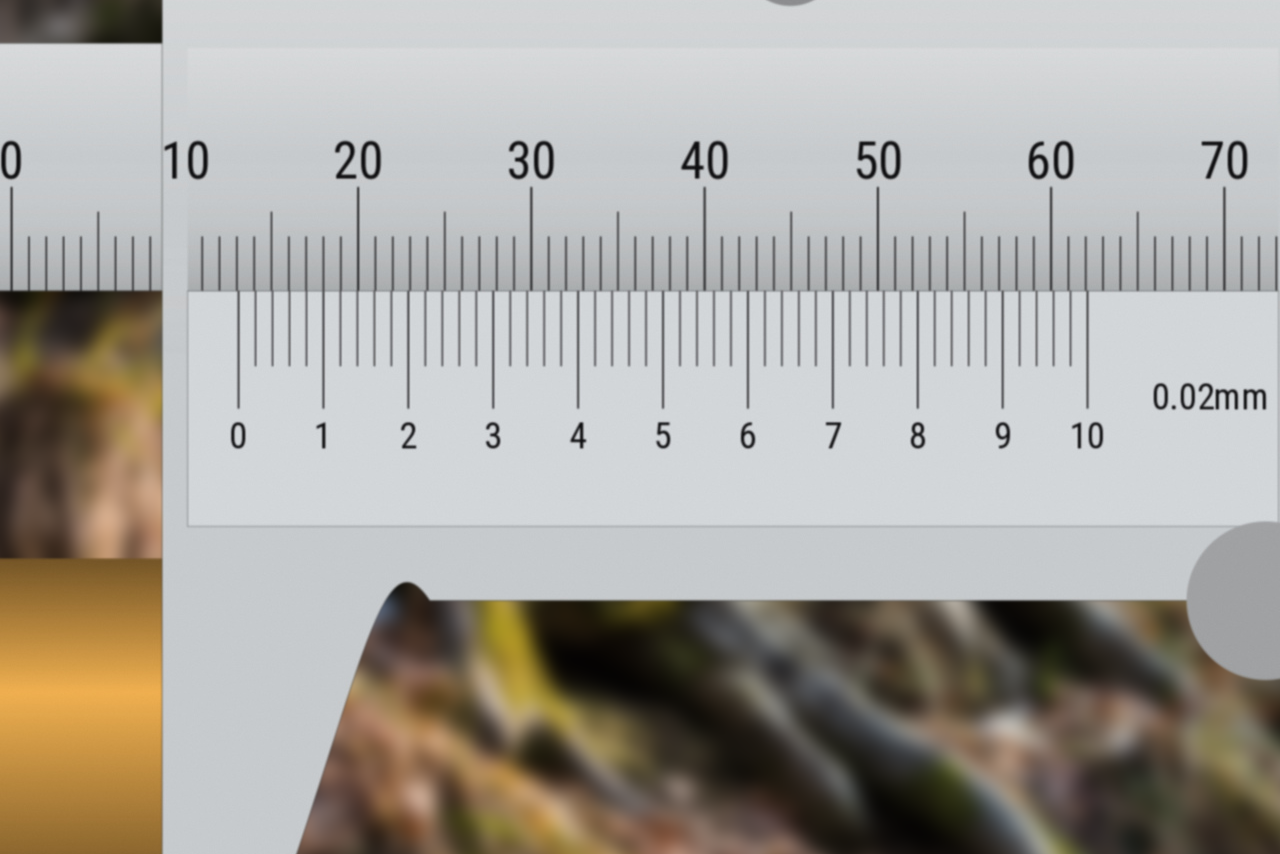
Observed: 13.1 mm
